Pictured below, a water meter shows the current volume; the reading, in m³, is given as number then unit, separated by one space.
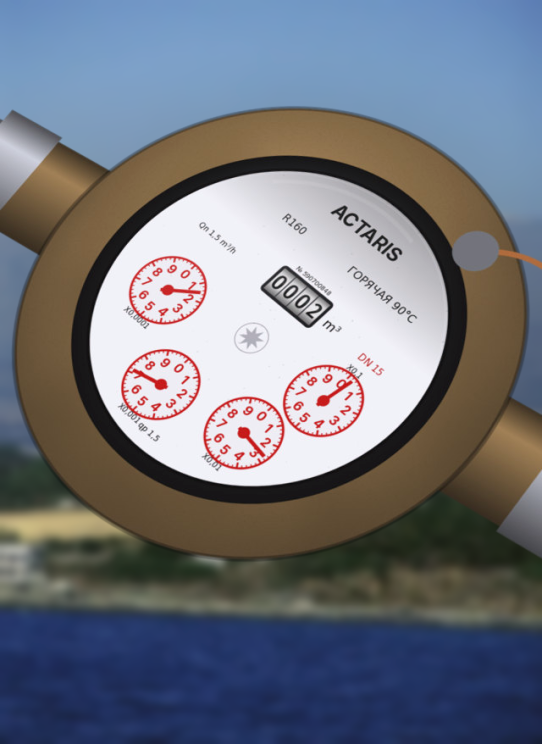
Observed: 2.0271 m³
